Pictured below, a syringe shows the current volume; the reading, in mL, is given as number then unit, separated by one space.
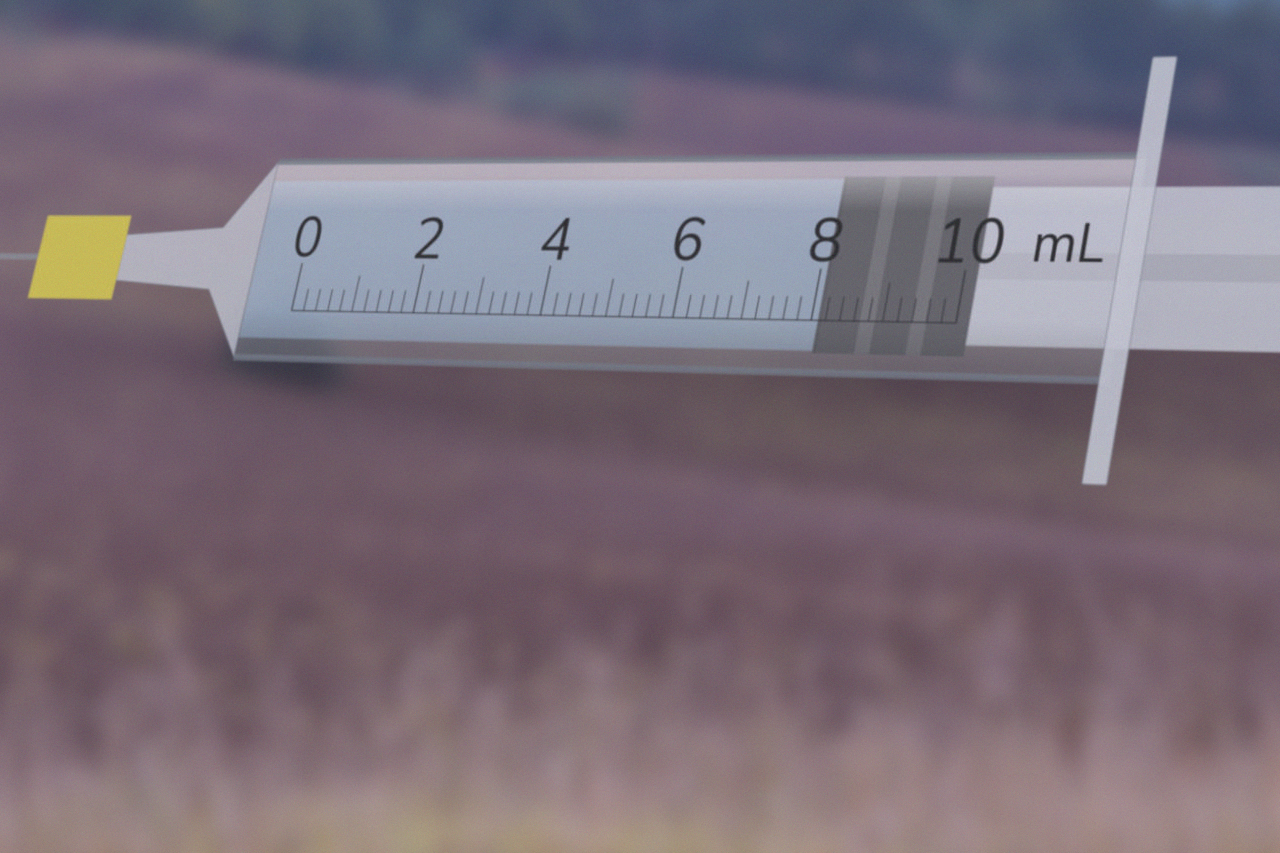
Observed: 8.1 mL
